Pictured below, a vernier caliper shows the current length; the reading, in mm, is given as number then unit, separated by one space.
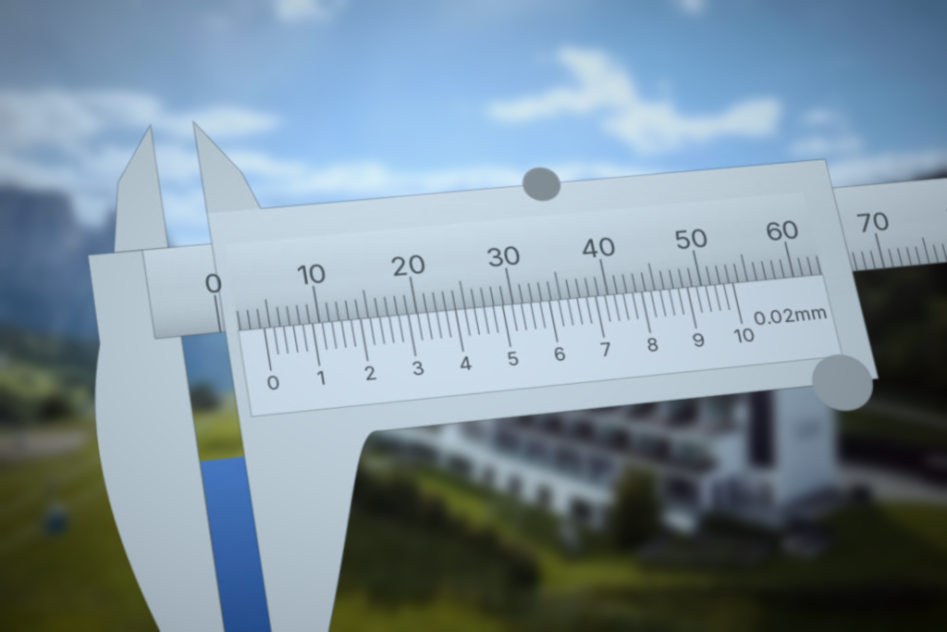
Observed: 4.4 mm
